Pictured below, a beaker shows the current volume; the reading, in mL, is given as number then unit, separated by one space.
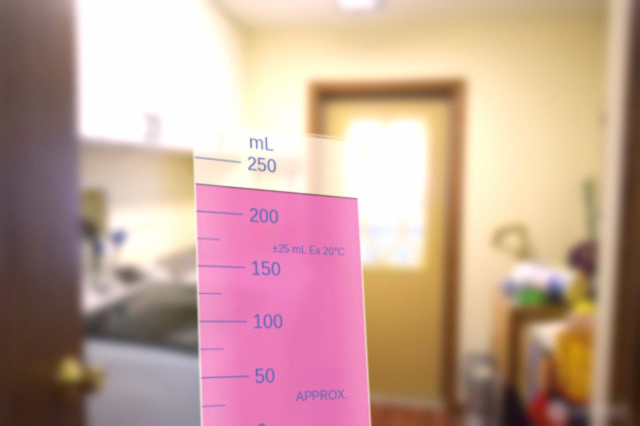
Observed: 225 mL
